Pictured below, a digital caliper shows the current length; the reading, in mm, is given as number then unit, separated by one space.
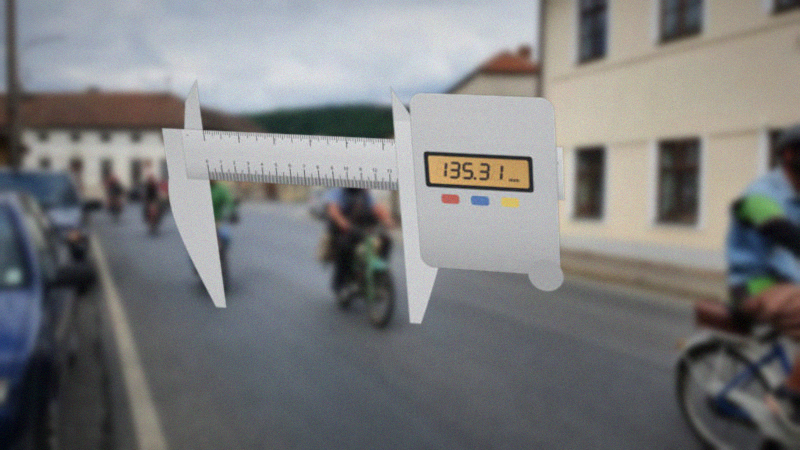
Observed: 135.31 mm
